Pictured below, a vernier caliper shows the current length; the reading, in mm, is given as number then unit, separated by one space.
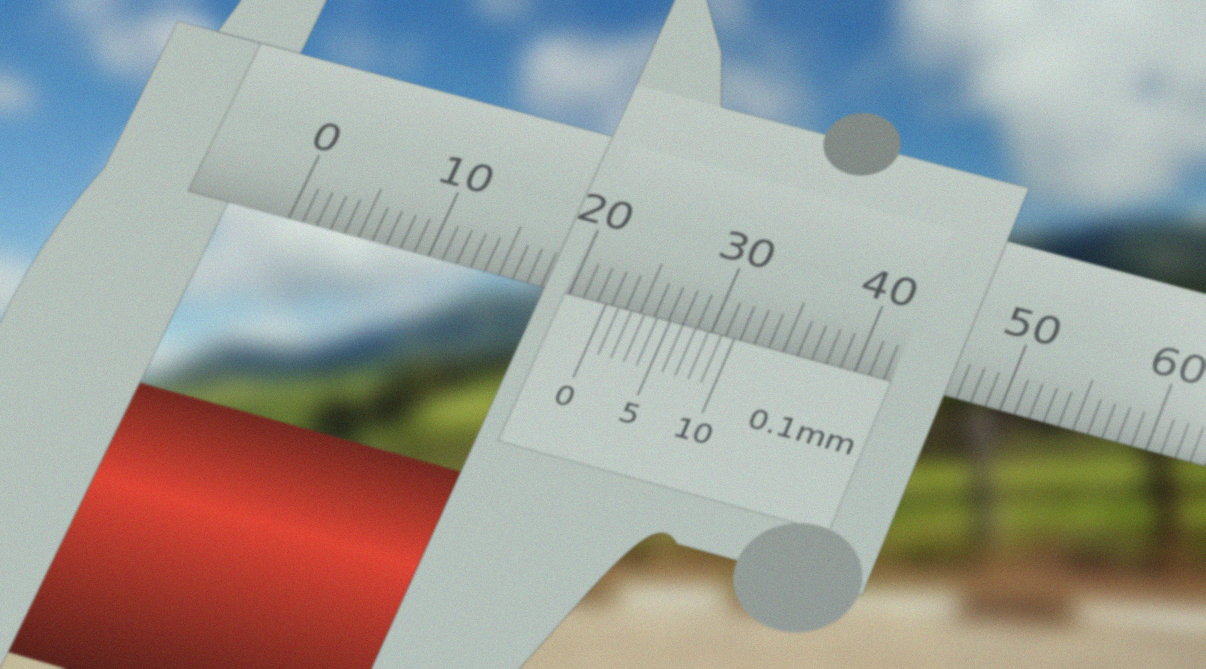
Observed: 22.6 mm
